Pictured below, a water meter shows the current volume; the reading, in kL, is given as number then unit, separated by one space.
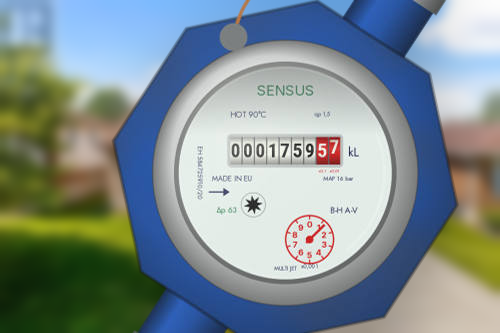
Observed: 1759.571 kL
